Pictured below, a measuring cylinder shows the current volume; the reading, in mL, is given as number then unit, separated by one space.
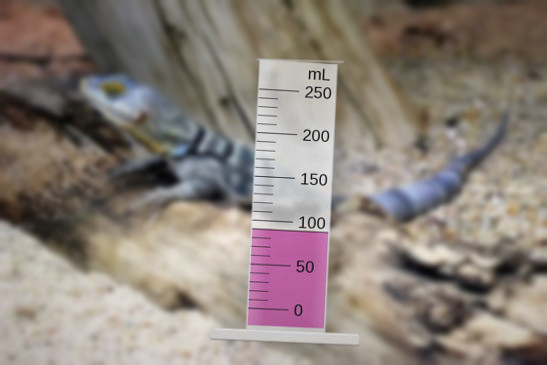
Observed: 90 mL
